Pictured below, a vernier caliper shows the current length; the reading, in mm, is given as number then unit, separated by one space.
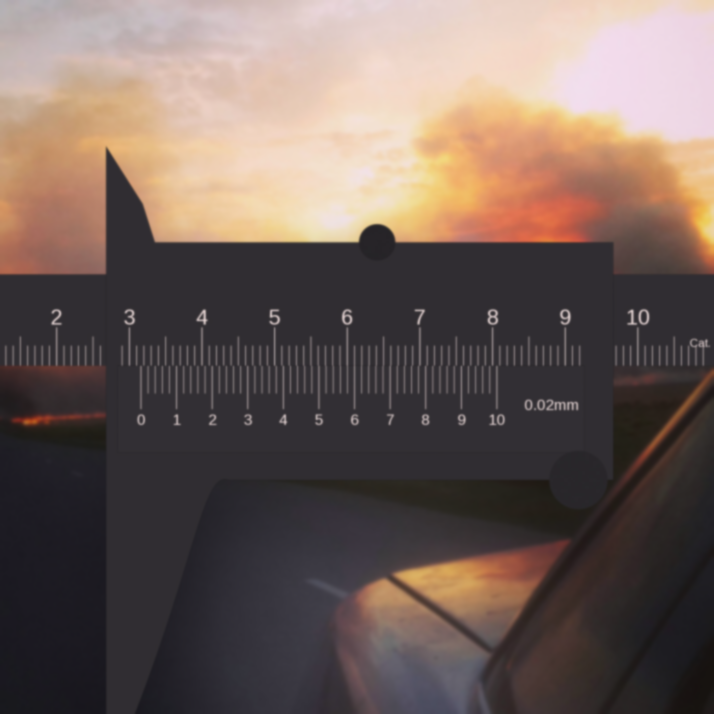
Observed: 31.6 mm
